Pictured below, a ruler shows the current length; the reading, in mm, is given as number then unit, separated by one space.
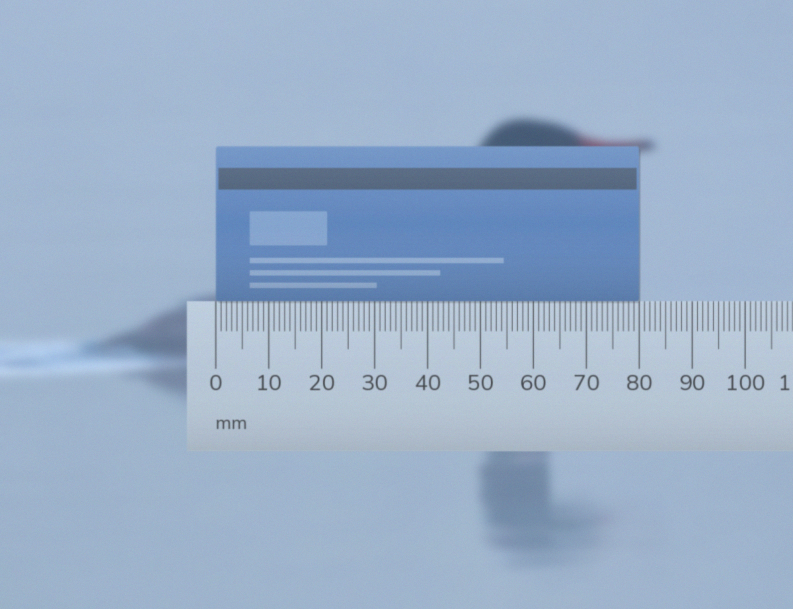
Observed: 80 mm
